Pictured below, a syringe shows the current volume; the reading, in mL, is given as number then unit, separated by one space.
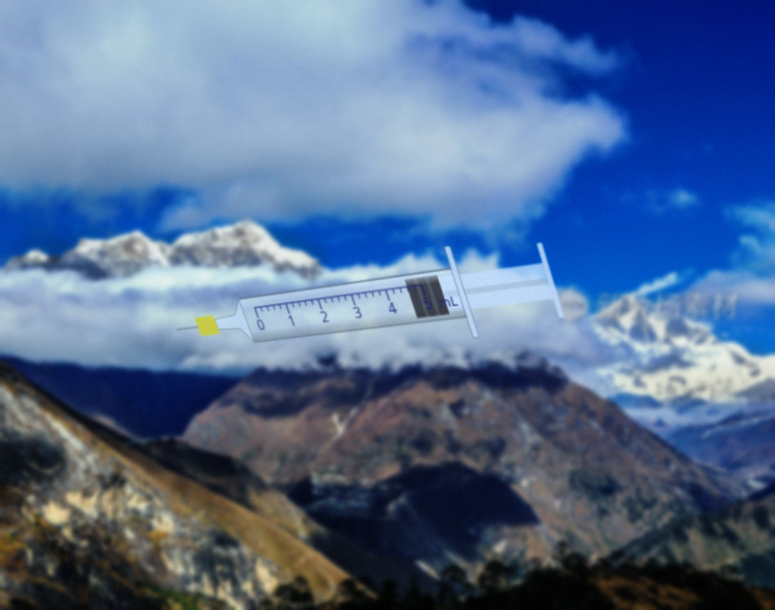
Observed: 4.6 mL
